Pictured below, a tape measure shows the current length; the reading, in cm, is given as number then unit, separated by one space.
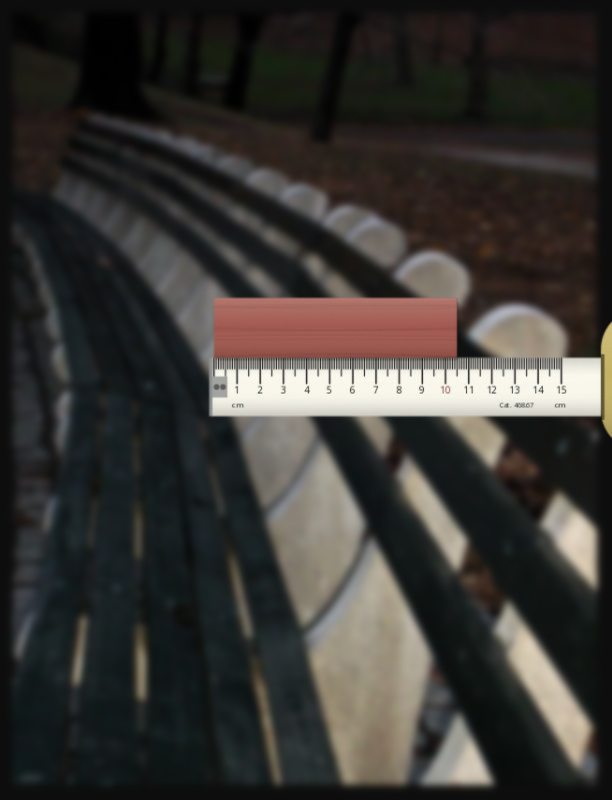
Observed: 10.5 cm
